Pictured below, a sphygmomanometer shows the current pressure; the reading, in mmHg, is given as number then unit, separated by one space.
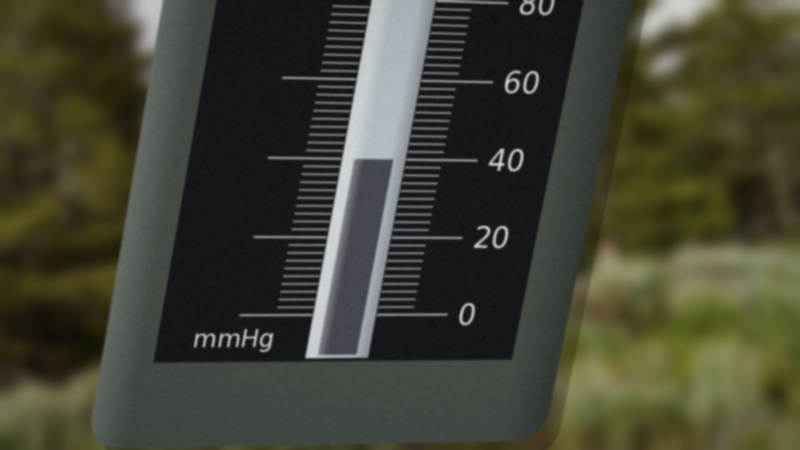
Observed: 40 mmHg
